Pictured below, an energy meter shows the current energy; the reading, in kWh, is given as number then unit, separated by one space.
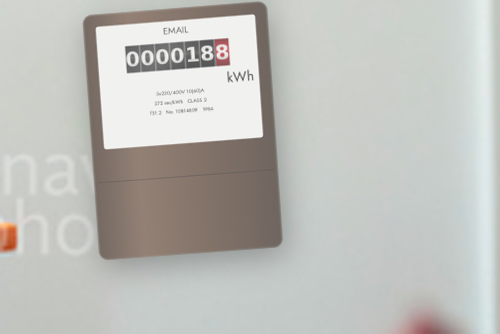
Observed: 18.8 kWh
